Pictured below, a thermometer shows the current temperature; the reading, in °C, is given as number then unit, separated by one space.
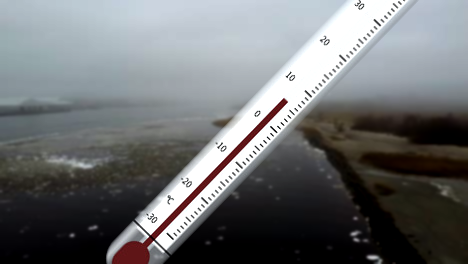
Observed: 6 °C
